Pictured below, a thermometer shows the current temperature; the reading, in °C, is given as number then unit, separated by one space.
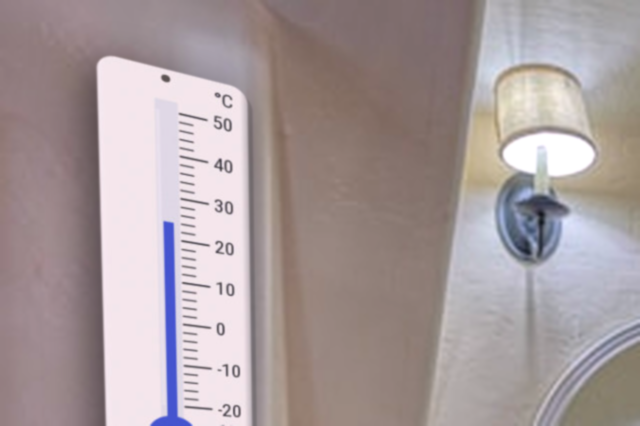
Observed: 24 °C
